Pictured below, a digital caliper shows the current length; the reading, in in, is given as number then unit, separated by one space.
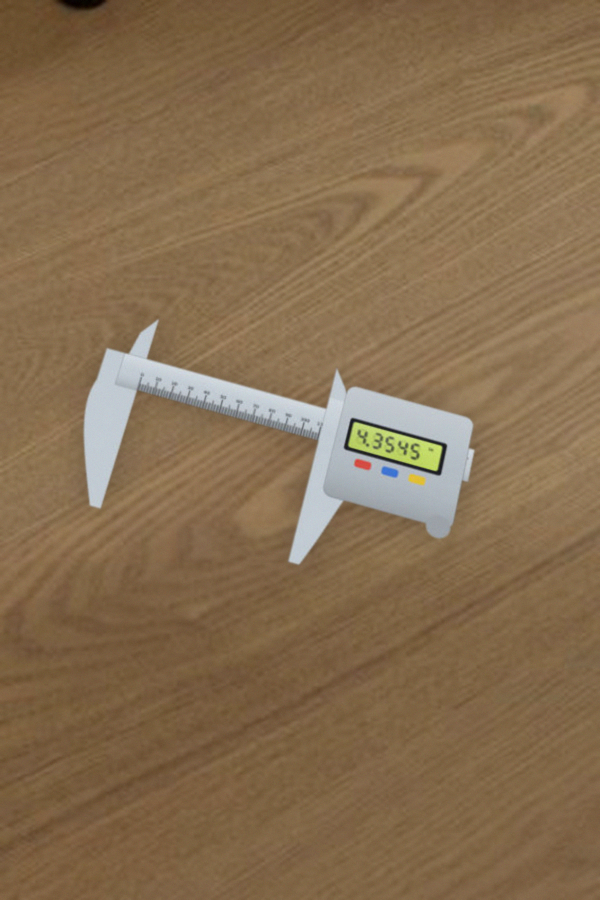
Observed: 4.3545 in
